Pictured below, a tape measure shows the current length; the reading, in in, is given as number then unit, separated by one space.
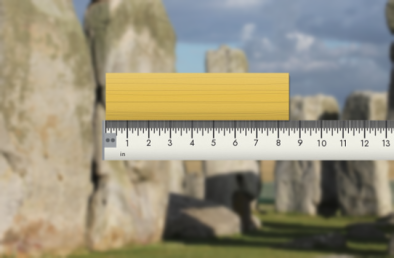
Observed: 8.5 in
